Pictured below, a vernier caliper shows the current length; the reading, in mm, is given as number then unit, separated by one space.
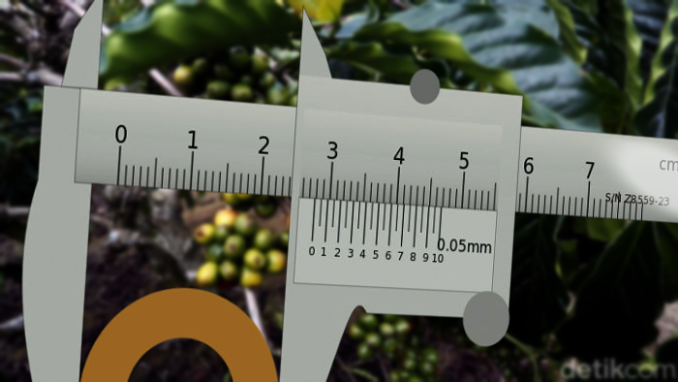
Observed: 27.8 mm
